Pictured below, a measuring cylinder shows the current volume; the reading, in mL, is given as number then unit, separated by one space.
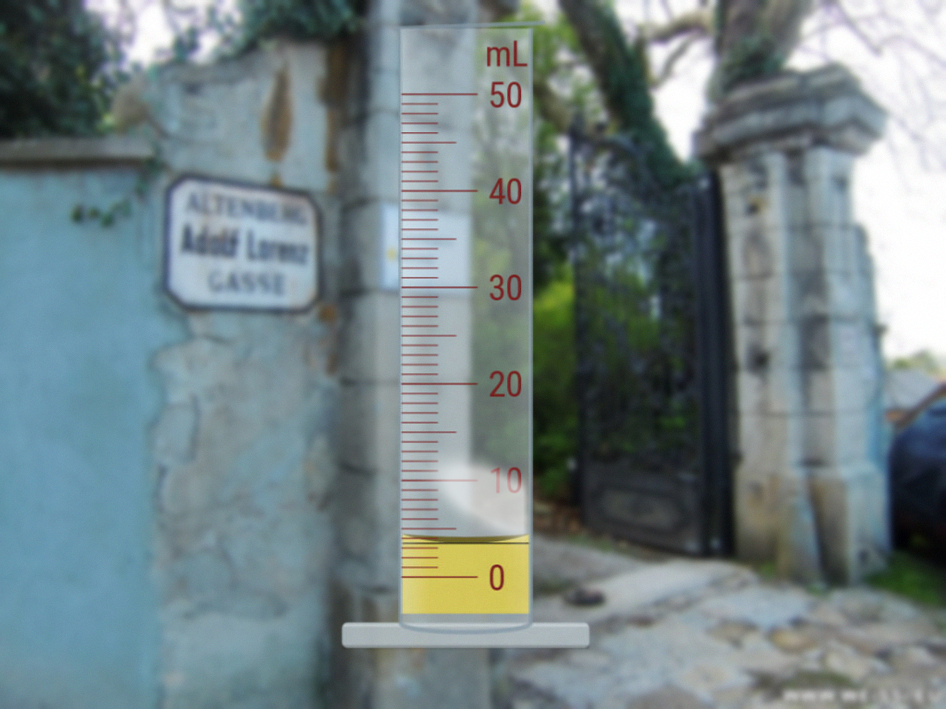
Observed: 3.5 mL
